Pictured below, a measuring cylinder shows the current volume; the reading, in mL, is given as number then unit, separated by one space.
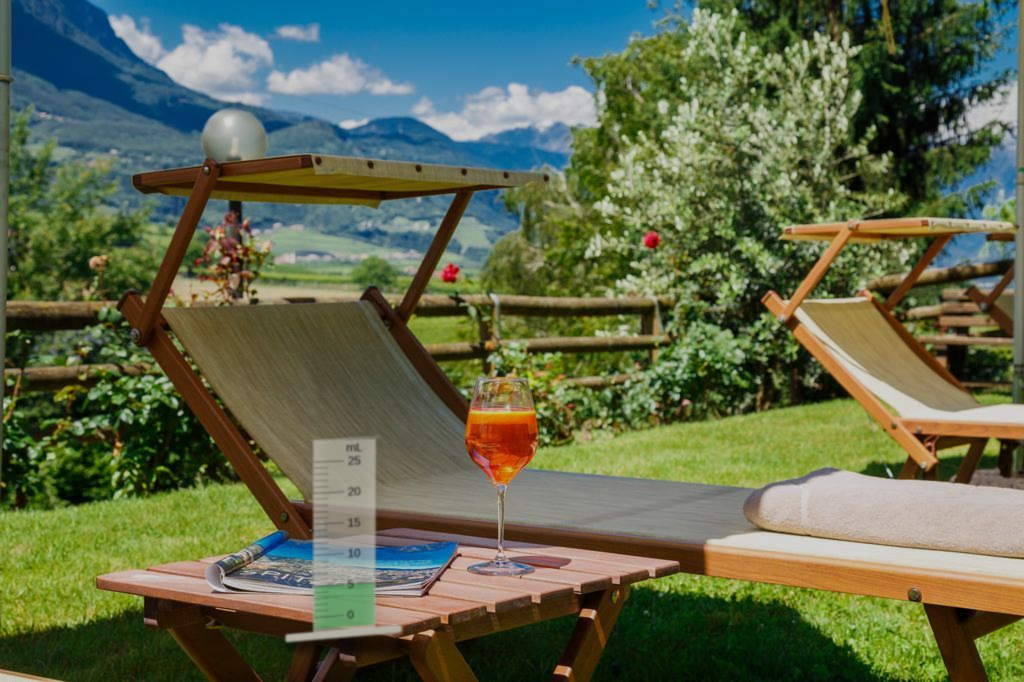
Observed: 5 mL
